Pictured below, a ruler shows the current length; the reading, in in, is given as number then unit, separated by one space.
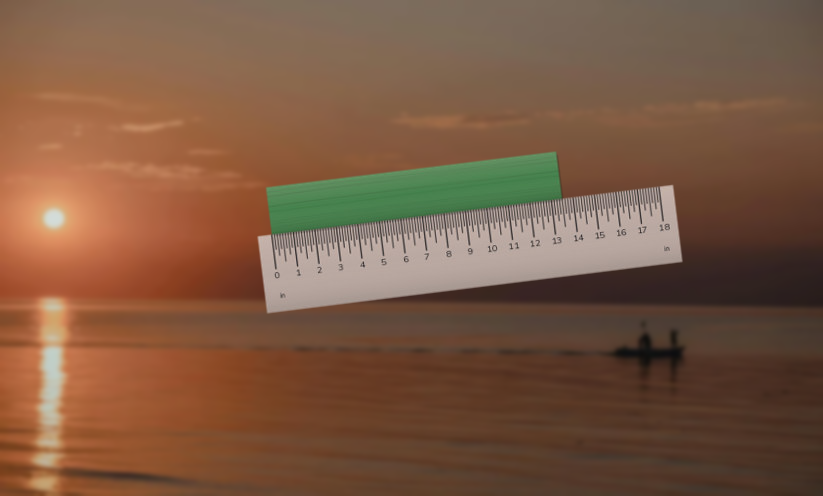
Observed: 13.5 in
